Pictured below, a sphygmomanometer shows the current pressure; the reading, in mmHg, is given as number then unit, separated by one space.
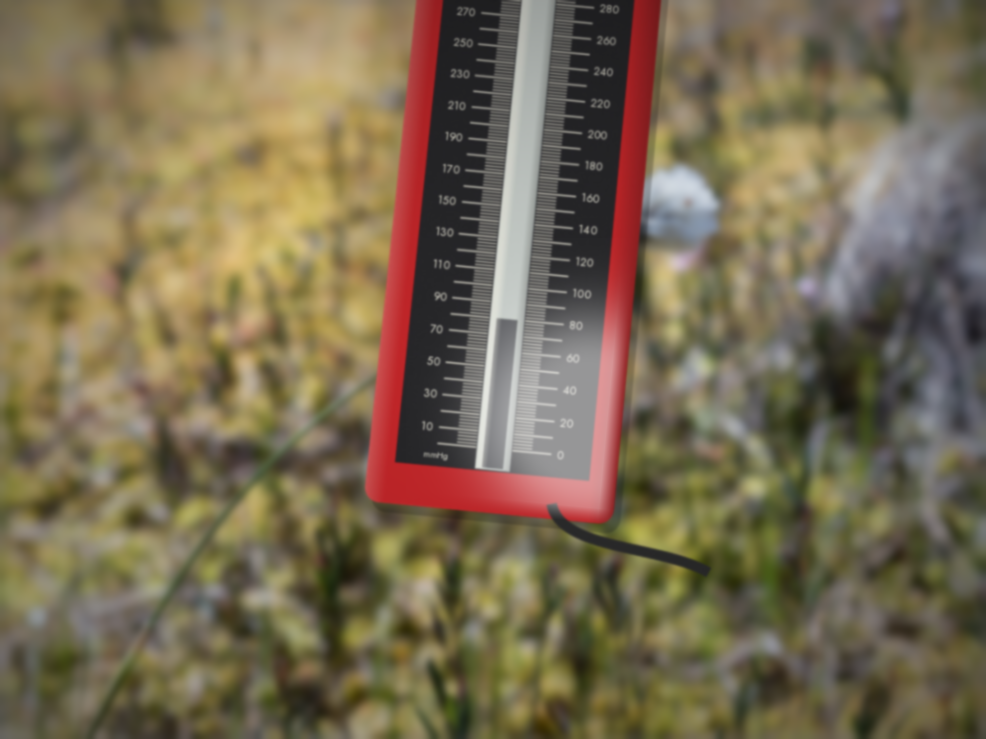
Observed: 80 mmHg
